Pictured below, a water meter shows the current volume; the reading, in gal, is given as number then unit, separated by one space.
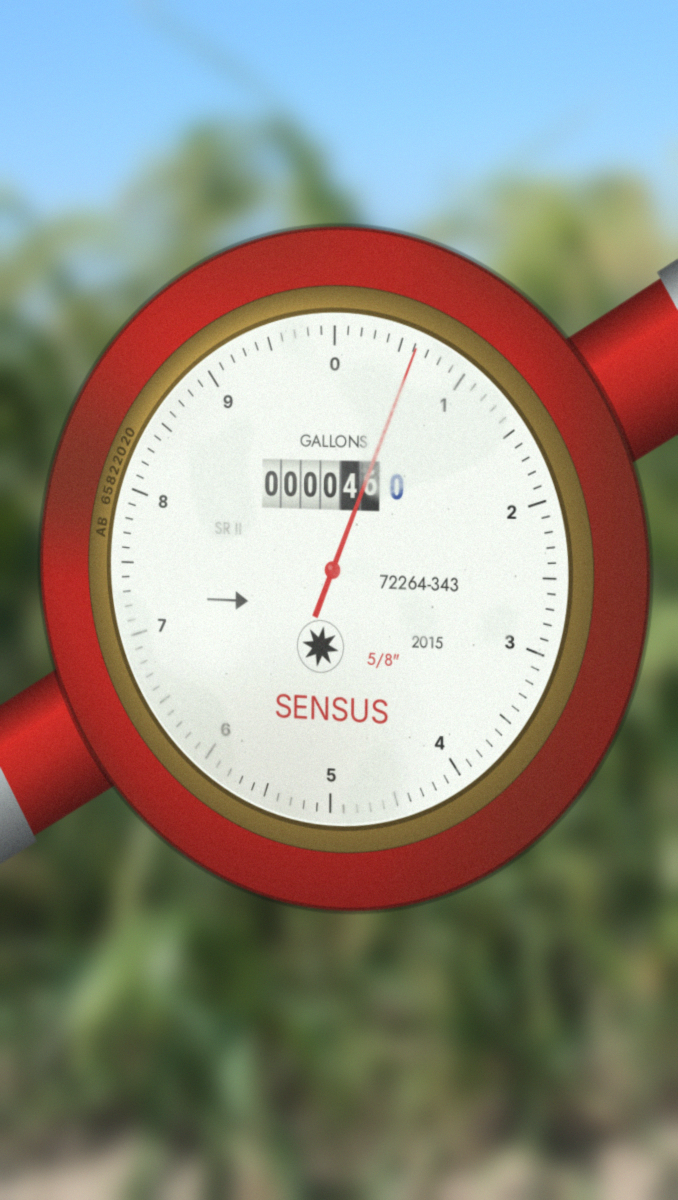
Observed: 460.6 gal
